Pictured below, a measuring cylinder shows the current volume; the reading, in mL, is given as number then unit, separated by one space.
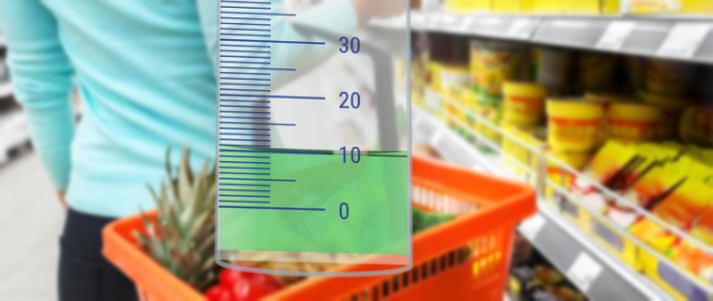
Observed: 10 mL
